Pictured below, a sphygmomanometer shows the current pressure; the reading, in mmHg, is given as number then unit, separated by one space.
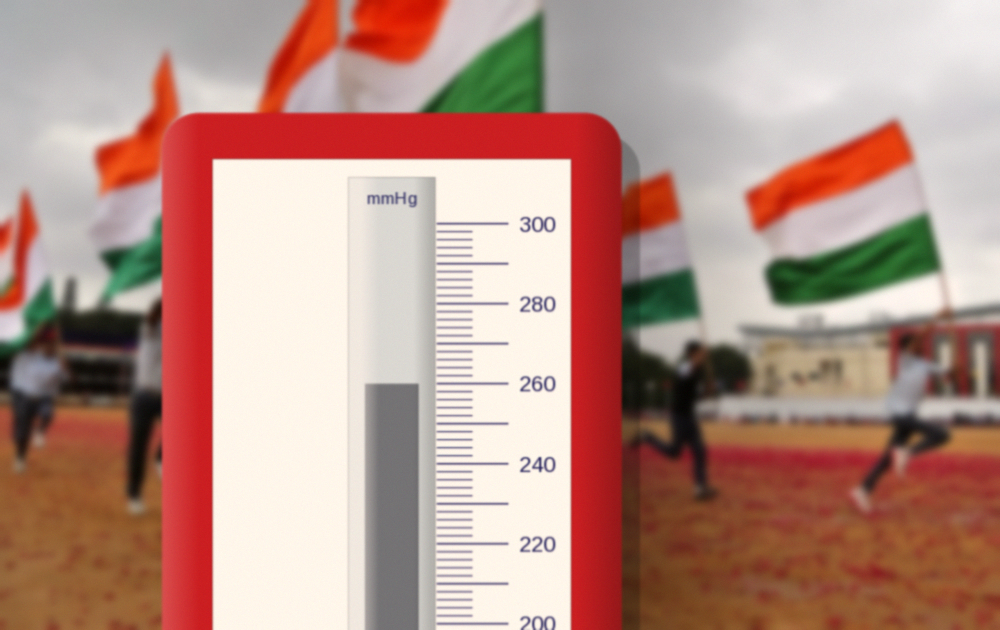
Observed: 260 mmHg
